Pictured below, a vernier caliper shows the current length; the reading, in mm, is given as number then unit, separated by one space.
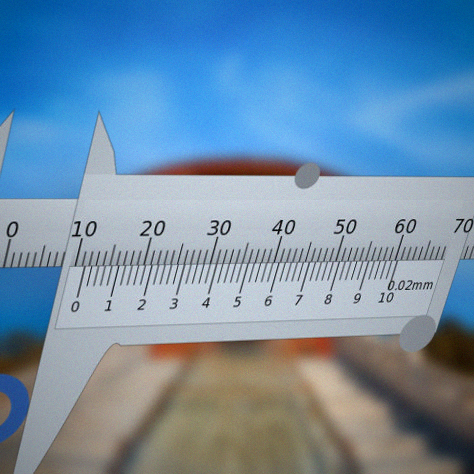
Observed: 11.4 mm
